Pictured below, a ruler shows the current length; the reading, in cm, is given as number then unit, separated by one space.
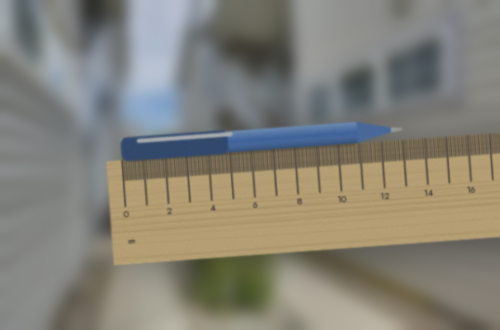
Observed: 13 cm
